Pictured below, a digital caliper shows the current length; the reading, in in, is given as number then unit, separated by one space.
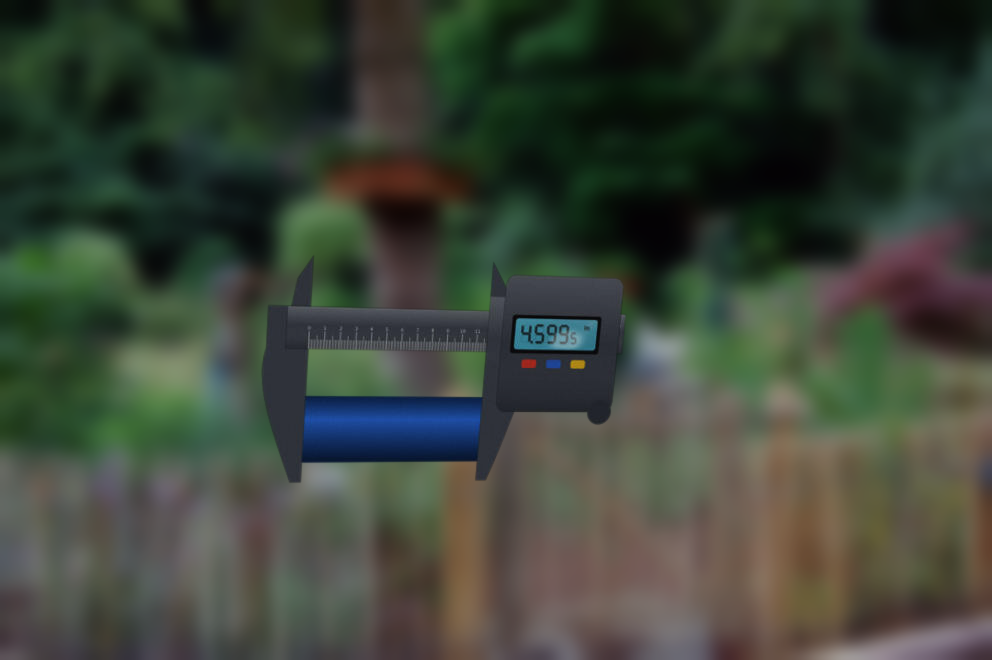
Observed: 4.5995 in
